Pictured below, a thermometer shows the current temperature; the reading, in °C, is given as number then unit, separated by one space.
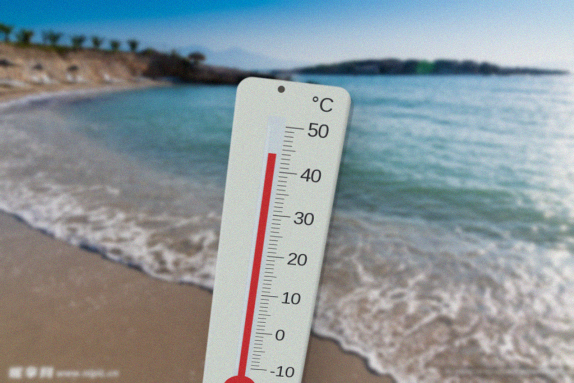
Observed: 44 °C
